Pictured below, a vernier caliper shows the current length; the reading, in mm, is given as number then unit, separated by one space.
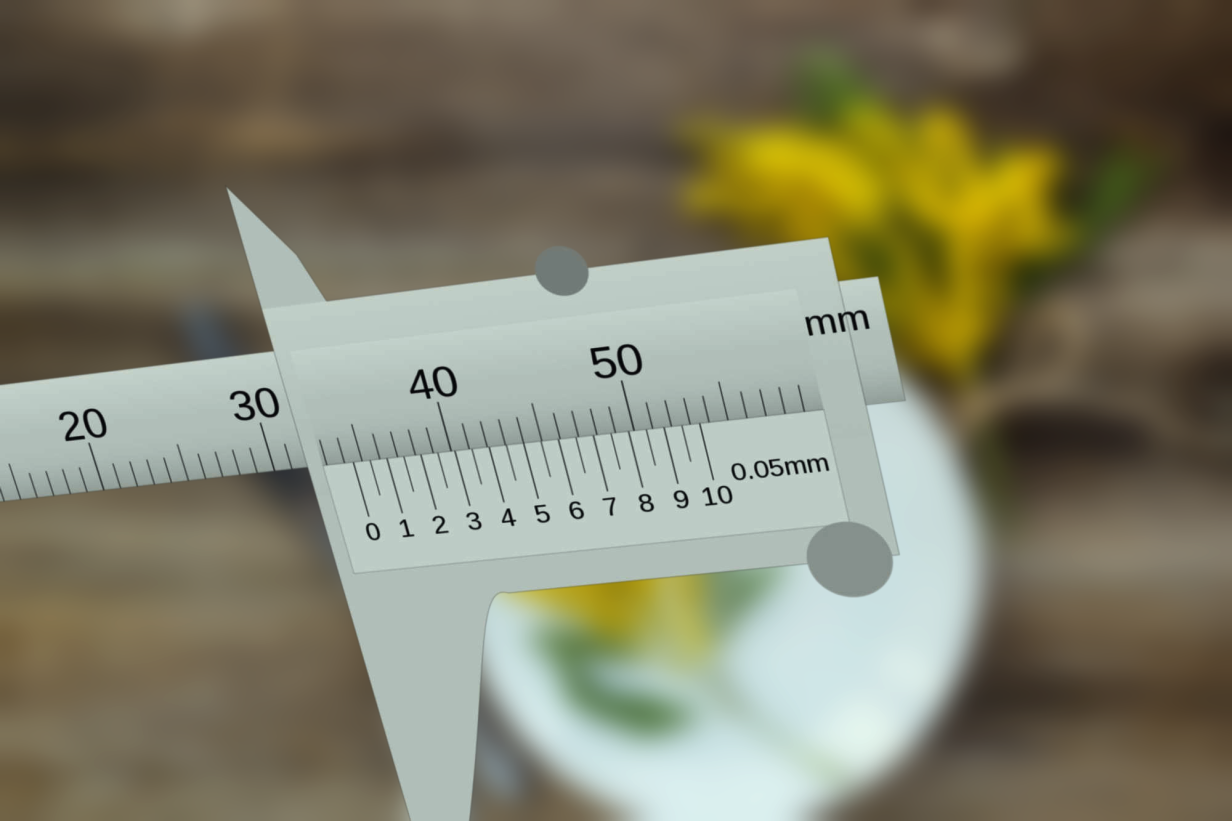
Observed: 34.5 mm
